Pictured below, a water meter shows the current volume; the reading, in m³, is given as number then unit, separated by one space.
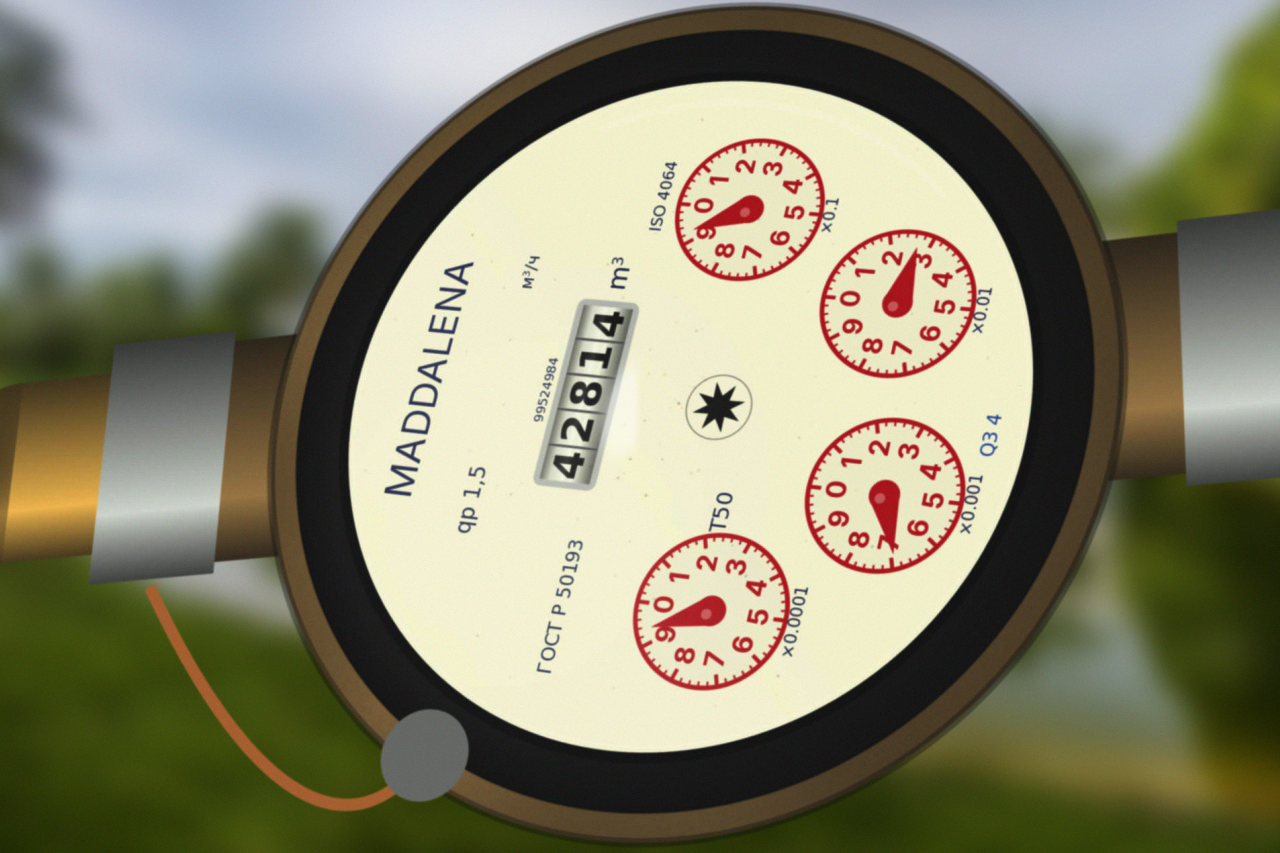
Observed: 42813.9269 m³
